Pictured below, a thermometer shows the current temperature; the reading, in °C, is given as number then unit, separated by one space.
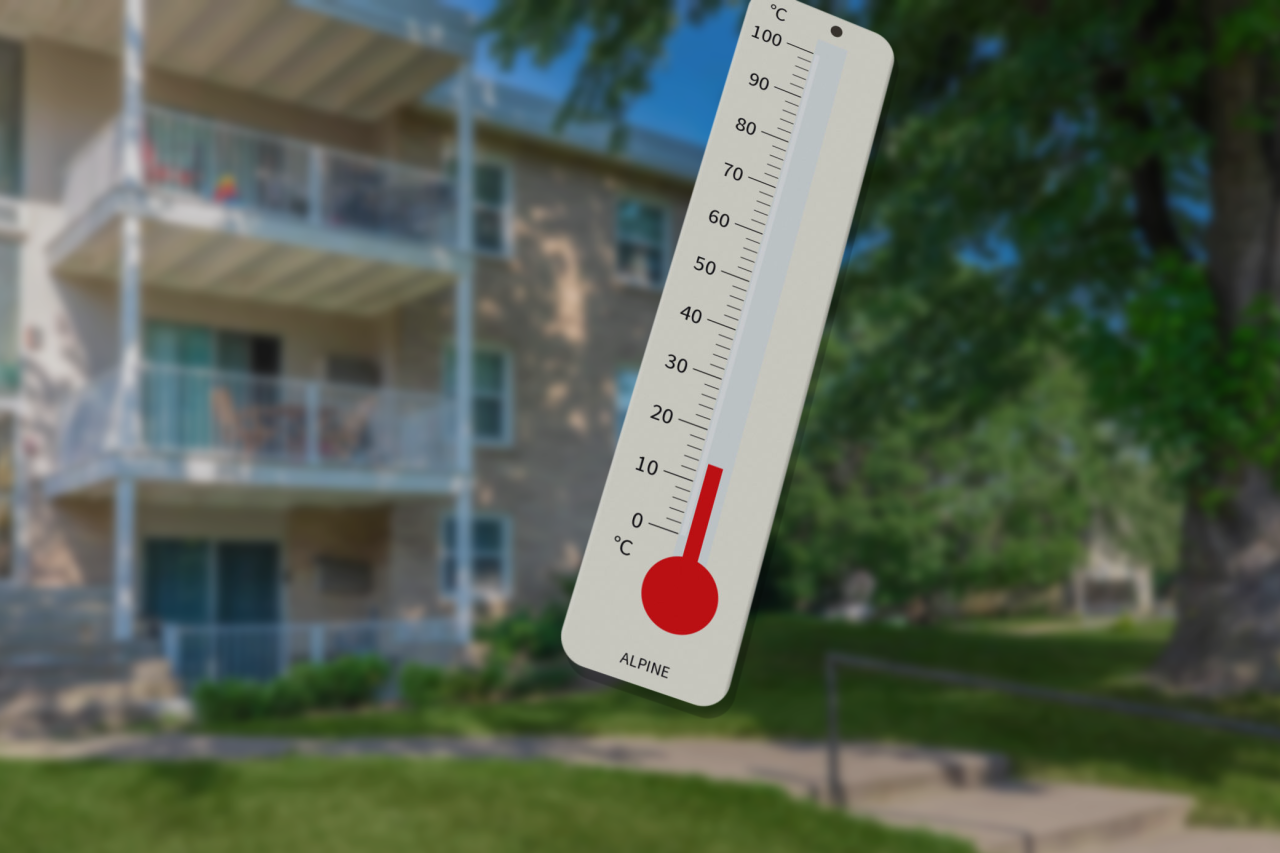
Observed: 14 °C
